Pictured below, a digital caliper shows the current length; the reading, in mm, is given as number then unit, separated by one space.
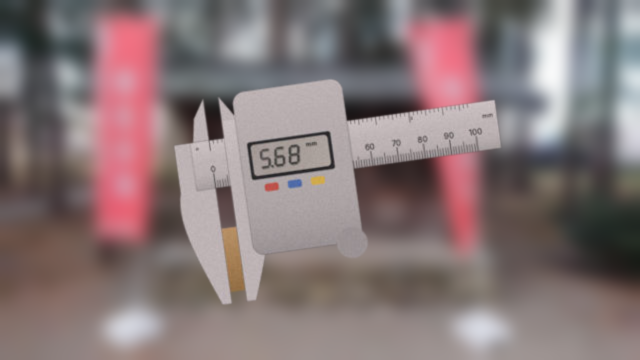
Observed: 5.68 mm
